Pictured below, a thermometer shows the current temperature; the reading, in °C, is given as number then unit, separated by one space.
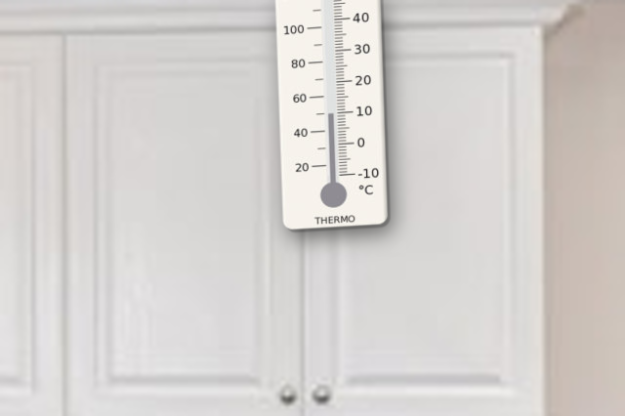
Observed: 10 °C
